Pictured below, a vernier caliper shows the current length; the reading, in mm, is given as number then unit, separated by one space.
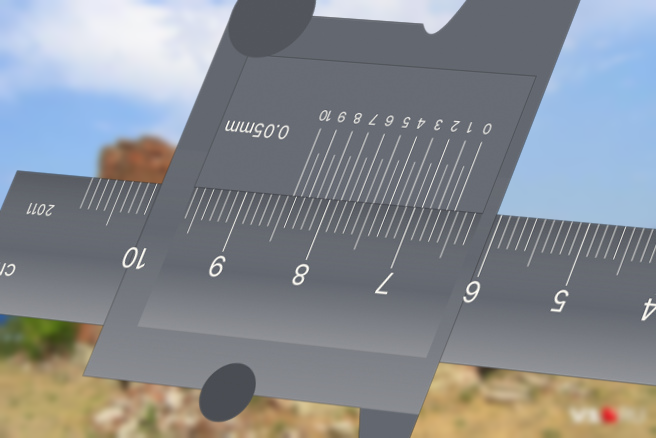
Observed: 65.4 mm
